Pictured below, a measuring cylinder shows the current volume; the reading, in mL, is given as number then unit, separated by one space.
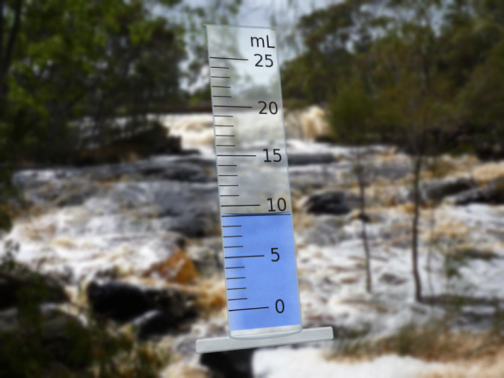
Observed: 9 mL
